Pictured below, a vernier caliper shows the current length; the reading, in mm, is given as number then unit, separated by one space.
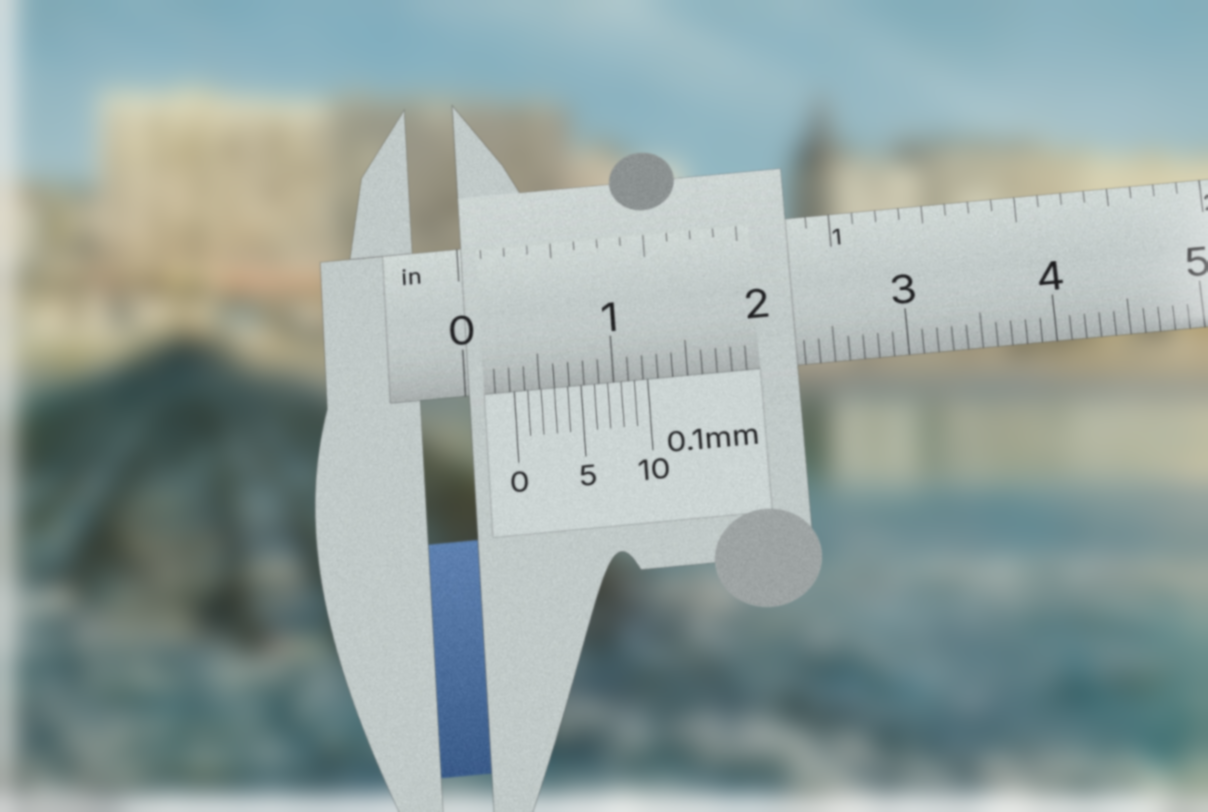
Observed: 3.3 mm
